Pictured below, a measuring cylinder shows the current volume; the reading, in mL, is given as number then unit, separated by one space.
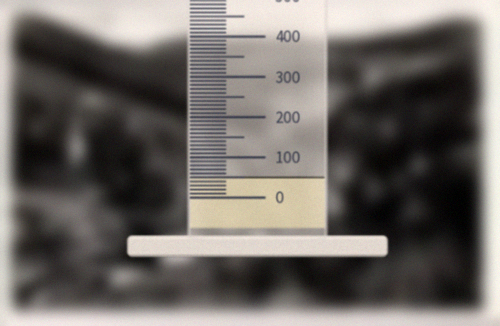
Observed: 50 mL
